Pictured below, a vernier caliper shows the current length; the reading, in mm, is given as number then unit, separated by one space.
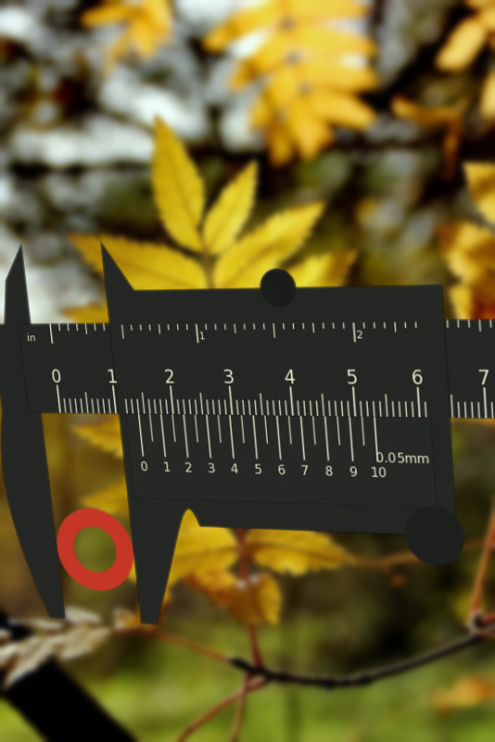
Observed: 14.0 mm
